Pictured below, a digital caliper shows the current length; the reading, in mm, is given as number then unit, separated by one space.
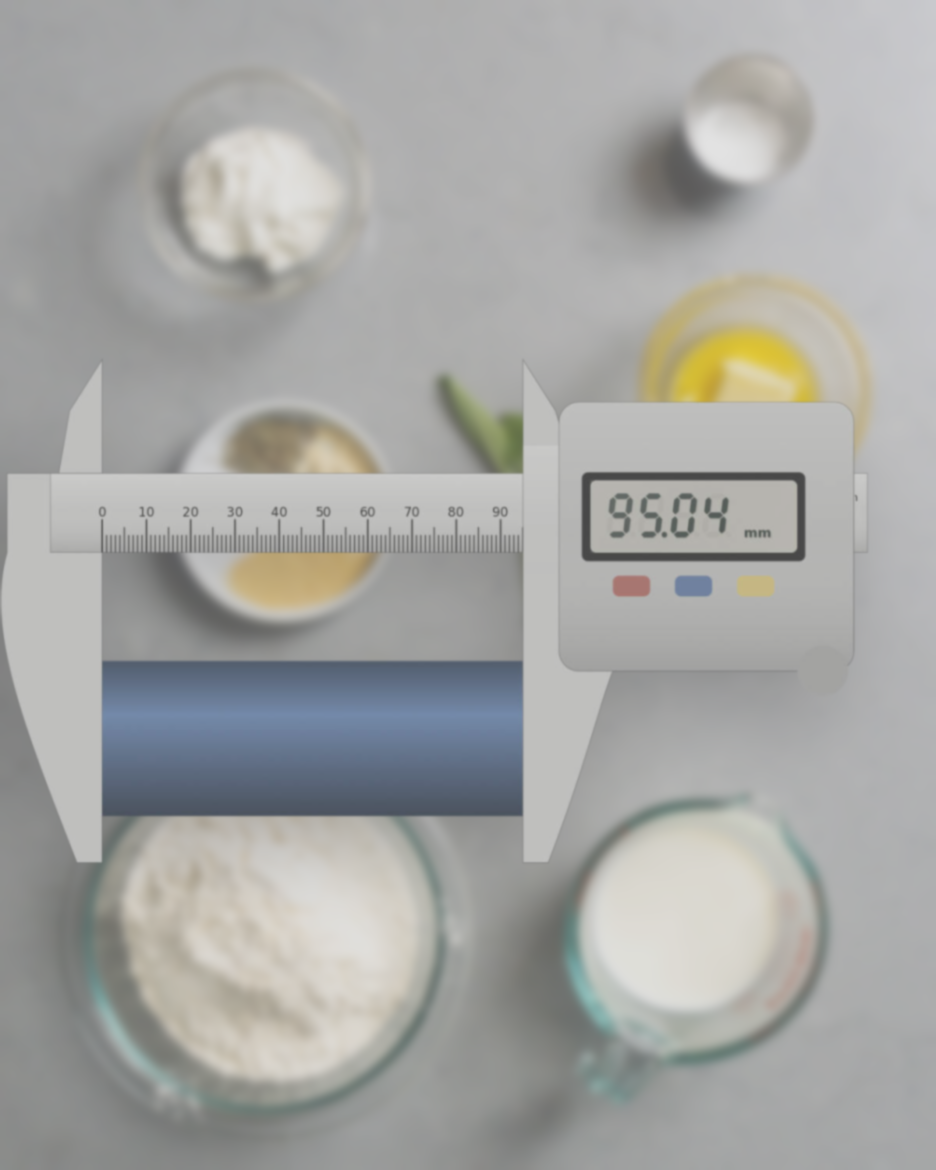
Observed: 95.04 mm
